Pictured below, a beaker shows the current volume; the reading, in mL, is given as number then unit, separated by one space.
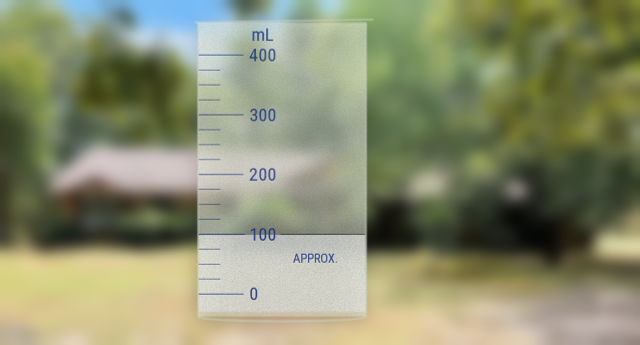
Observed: 100 mL
